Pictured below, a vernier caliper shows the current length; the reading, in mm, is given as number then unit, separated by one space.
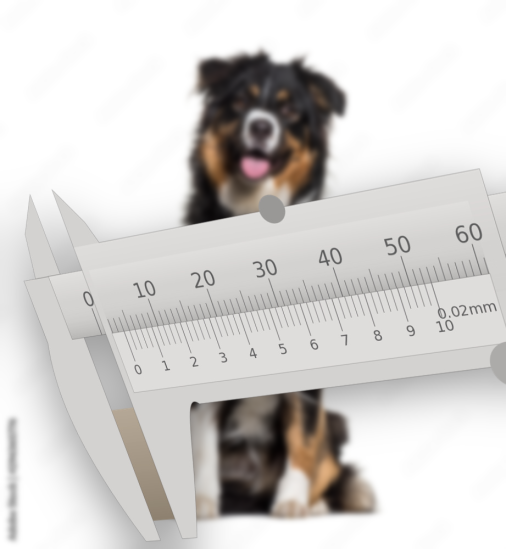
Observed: 4.0 mm
